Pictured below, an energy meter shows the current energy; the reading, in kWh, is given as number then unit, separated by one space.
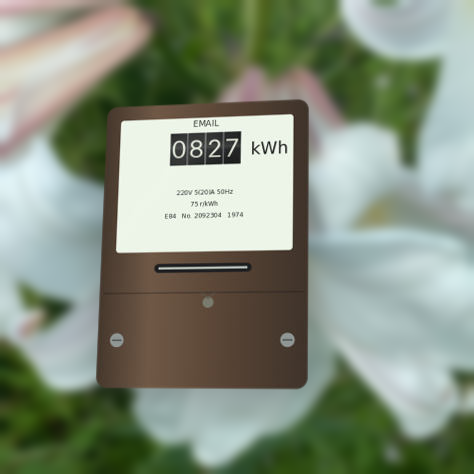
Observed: 827 kWh
